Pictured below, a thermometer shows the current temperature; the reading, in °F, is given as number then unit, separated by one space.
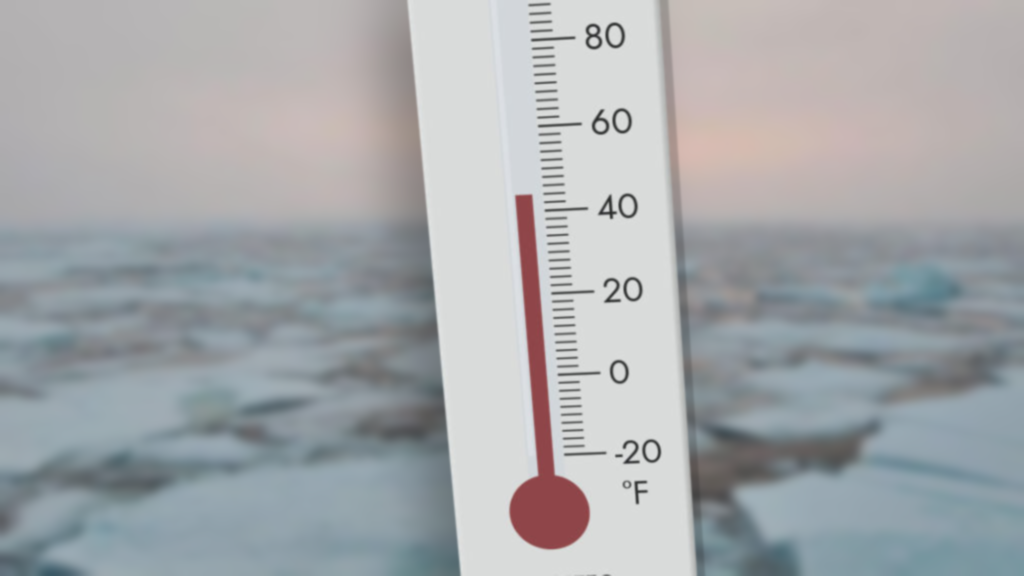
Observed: 44 °F
